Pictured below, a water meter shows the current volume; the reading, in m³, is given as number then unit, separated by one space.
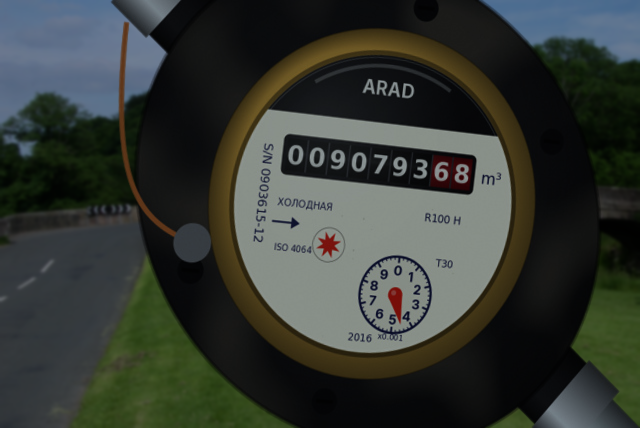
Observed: 90793.684 m³
